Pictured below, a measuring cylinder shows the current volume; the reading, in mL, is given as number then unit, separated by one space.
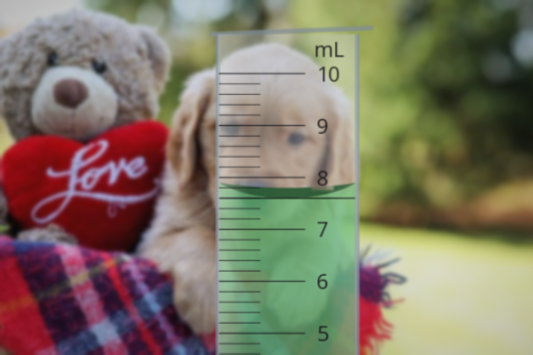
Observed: 7.6 mL
